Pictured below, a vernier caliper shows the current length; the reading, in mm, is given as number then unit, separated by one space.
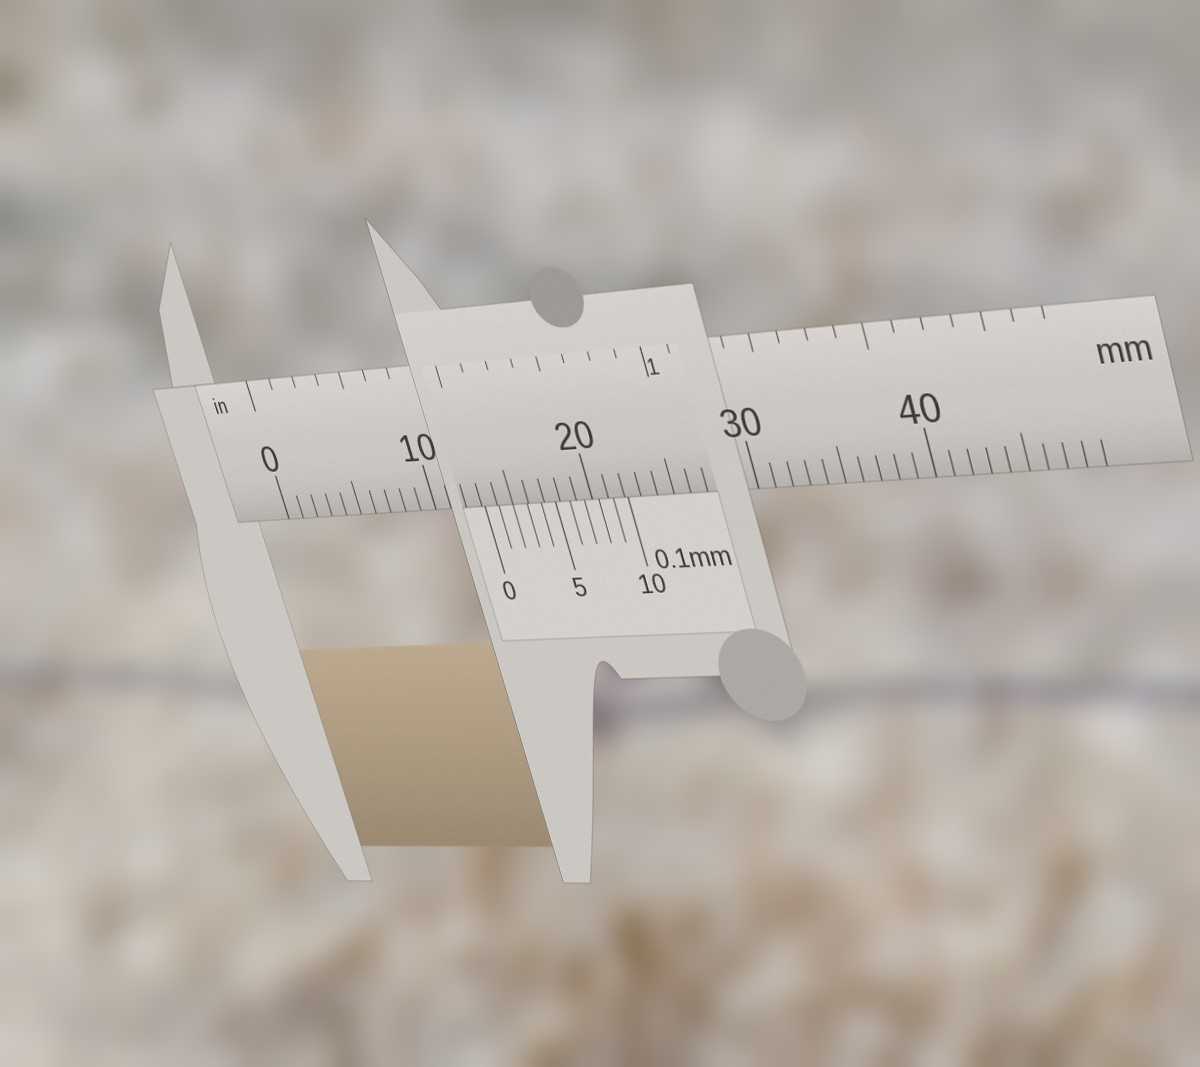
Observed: 13.2 mm
